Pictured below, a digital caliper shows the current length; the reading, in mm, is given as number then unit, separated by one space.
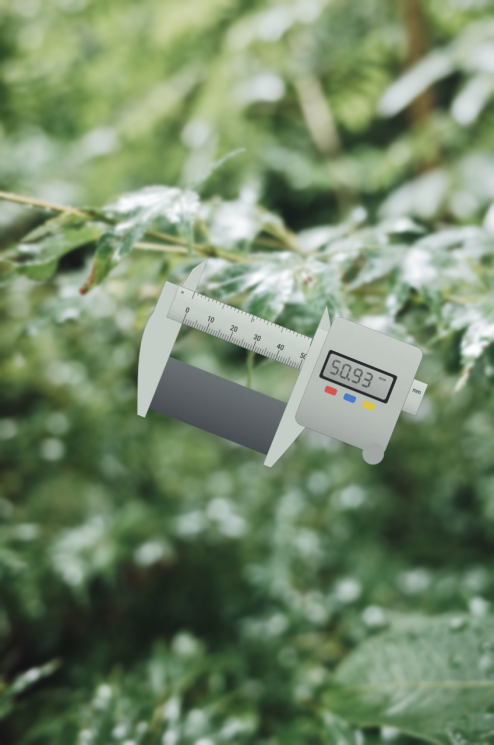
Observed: 50.93 mm
